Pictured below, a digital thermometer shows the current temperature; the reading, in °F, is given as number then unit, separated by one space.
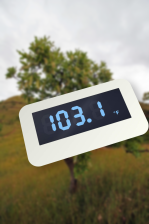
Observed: 103.1 °F
